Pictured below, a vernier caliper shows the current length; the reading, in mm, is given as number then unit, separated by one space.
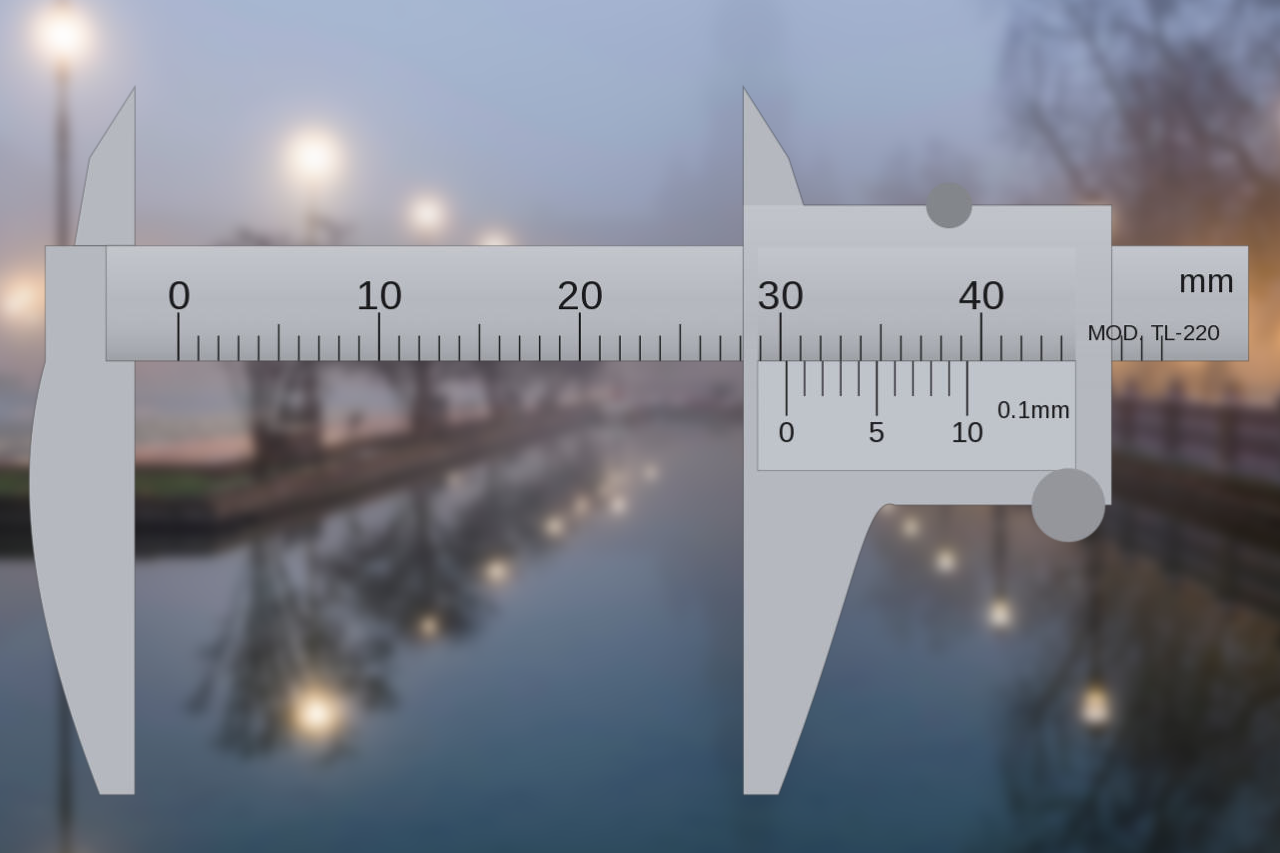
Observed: 30.3 mm
